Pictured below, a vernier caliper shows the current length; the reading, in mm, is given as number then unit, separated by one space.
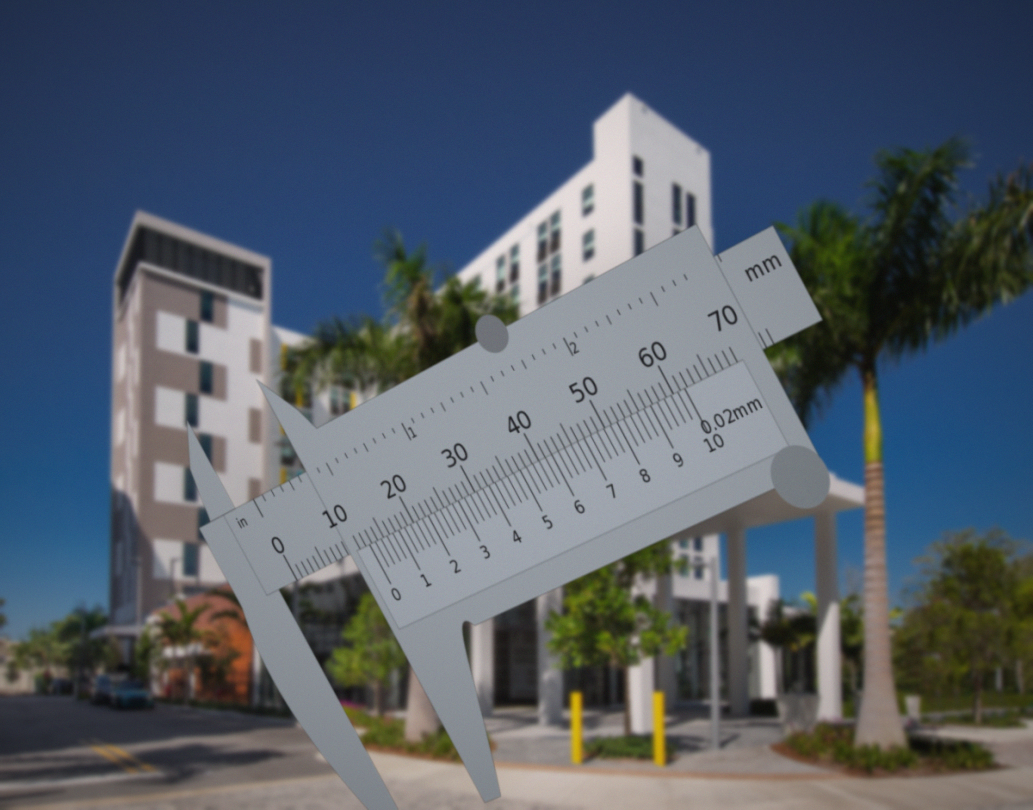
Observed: 12.6 mm
